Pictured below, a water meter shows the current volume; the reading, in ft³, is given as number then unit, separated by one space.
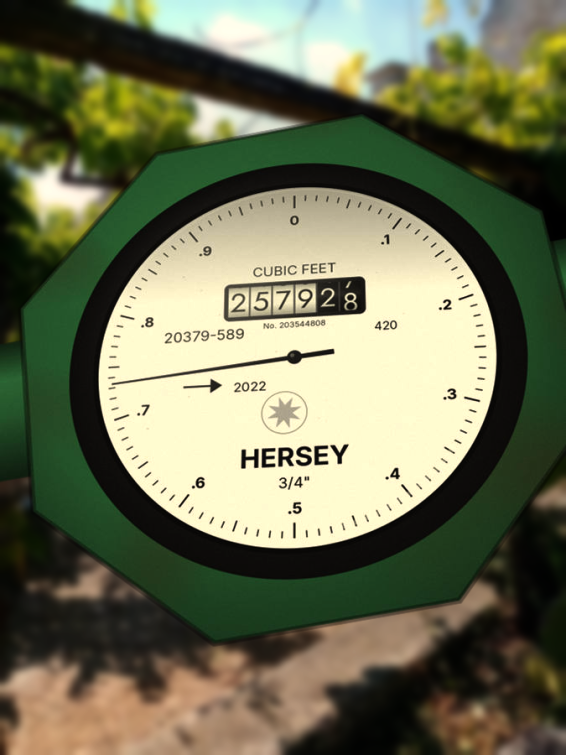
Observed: 257927.73 ft³
